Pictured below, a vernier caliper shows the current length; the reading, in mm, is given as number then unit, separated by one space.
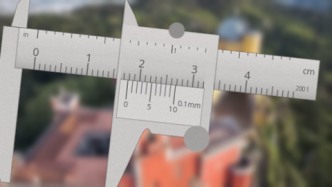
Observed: 17.8 mm
